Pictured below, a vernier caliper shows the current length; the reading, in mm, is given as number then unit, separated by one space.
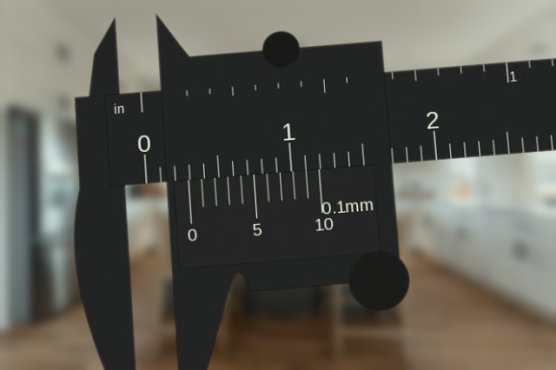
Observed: 2.9 mm
